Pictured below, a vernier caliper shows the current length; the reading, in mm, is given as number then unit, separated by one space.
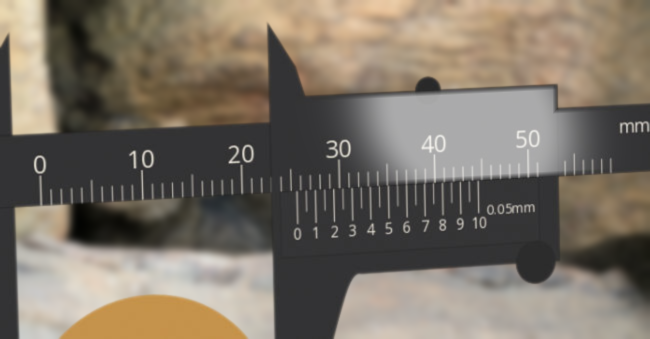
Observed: 25.6 mm
